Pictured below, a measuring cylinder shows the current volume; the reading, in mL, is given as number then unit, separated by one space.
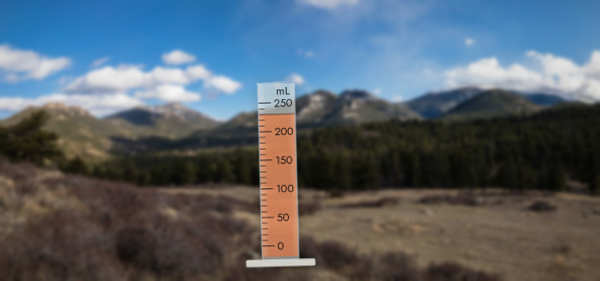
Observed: 230 mL
